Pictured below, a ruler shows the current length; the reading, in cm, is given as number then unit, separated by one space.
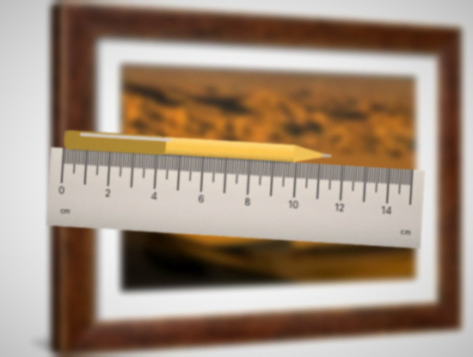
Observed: 11.5 cm
